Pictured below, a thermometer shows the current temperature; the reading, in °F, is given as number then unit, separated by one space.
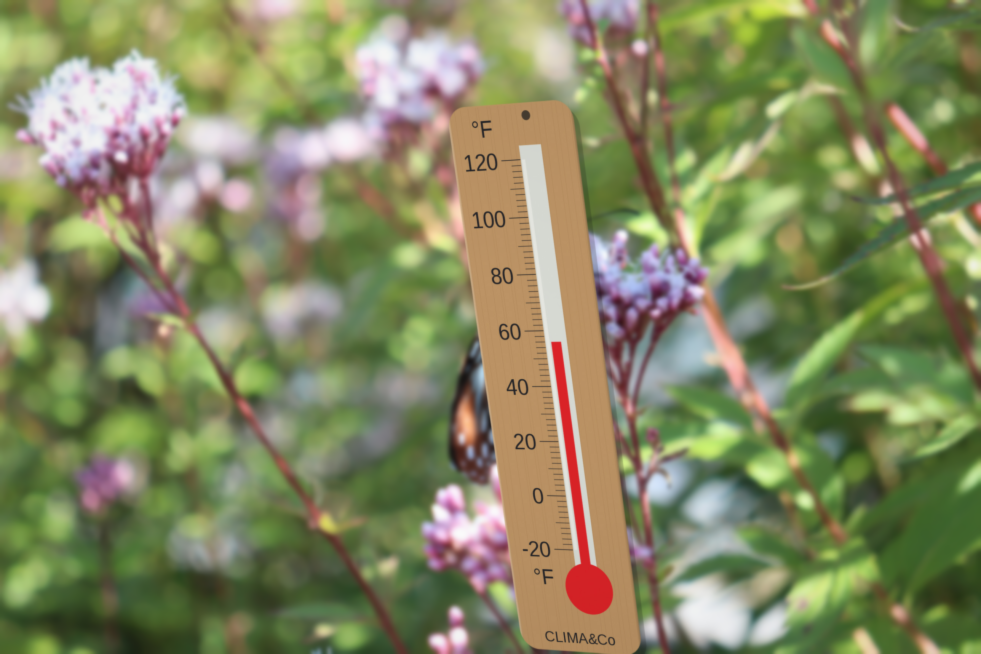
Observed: 56 °F
